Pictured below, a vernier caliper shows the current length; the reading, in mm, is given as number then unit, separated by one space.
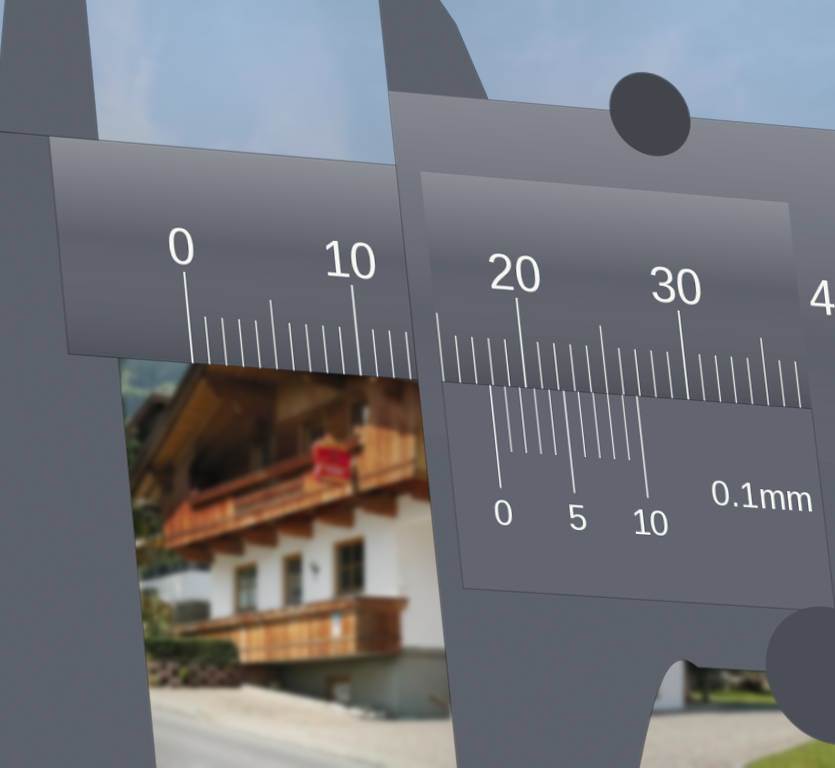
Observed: 17.8 mm
